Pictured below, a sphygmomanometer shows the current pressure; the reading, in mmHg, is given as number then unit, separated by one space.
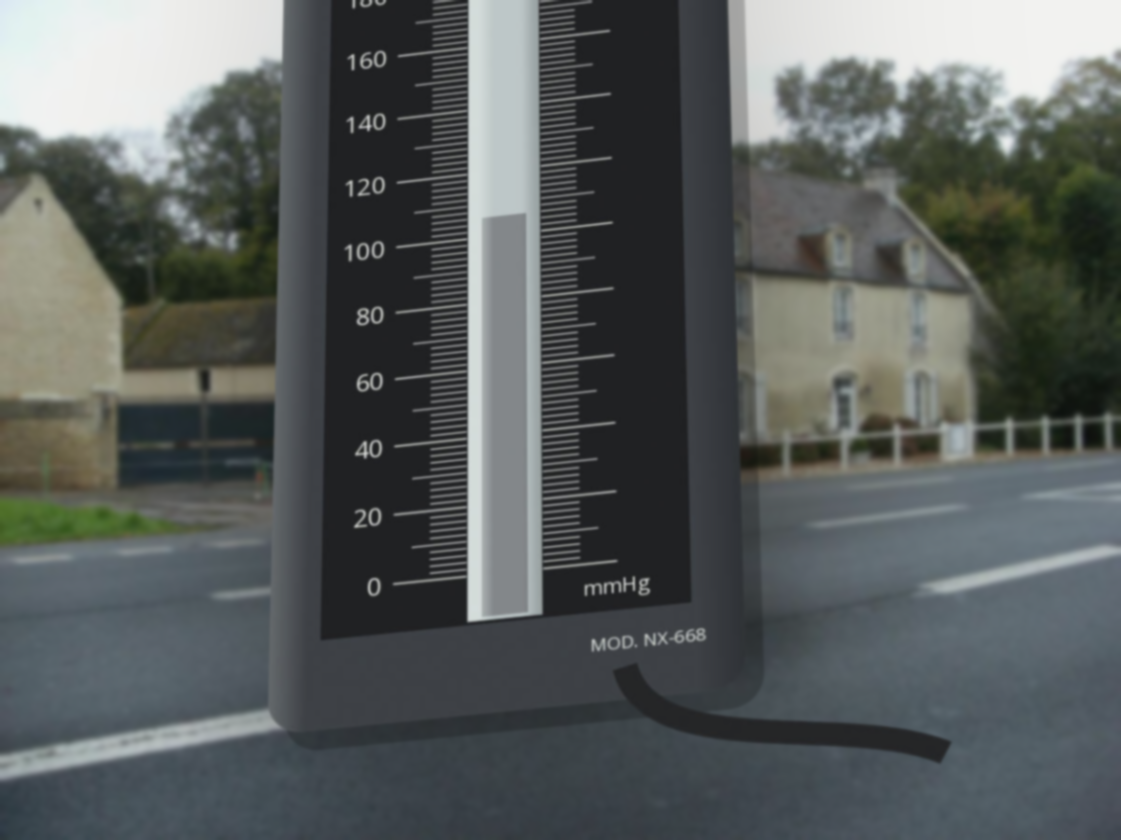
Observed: 106 mmHg
